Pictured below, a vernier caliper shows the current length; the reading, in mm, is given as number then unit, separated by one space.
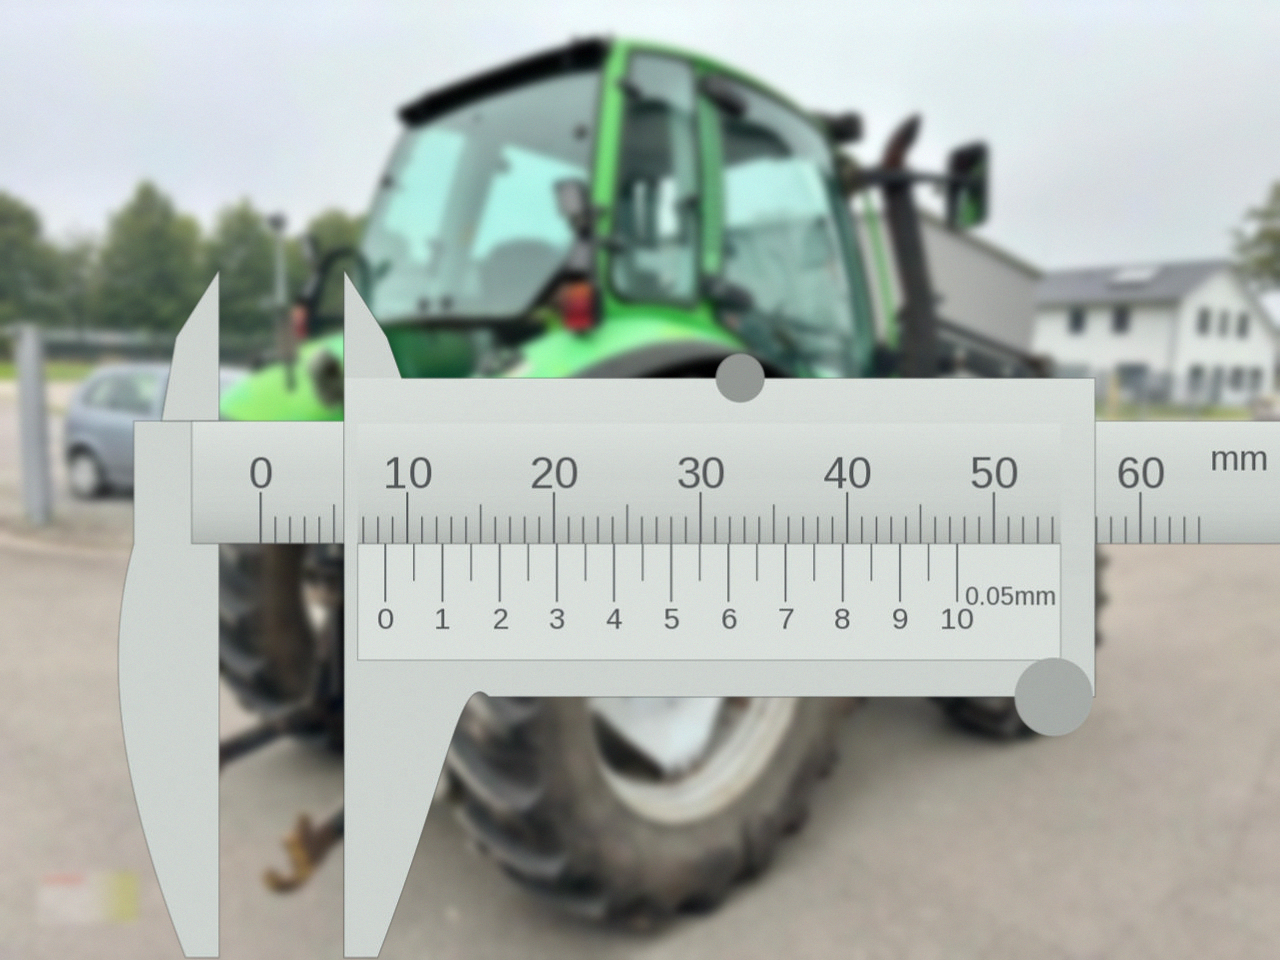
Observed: 8.5 mm
